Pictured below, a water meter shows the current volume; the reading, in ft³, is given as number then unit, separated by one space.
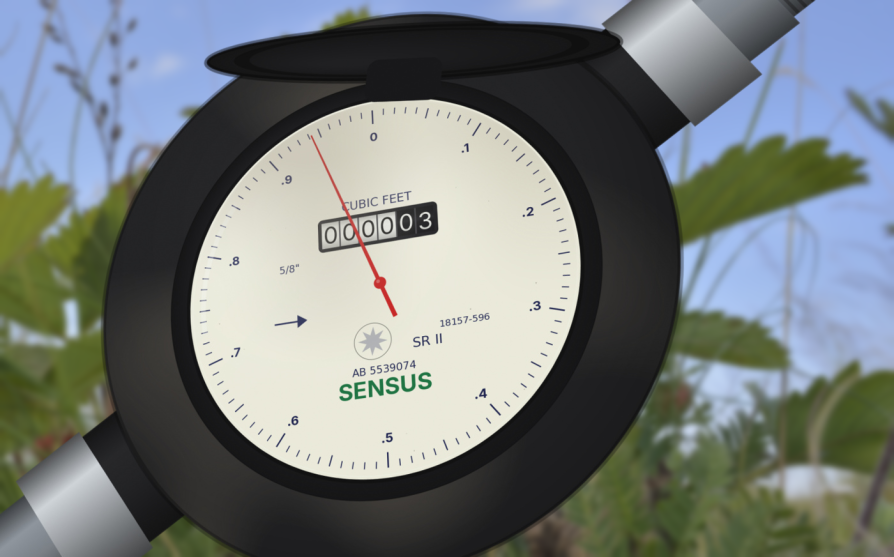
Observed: 2.94 ft³
